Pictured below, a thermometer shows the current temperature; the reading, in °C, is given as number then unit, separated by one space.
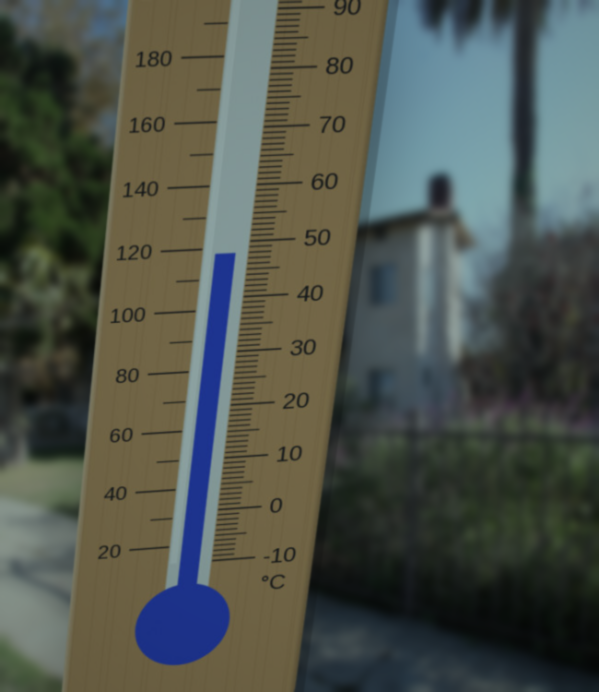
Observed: 48 °C
